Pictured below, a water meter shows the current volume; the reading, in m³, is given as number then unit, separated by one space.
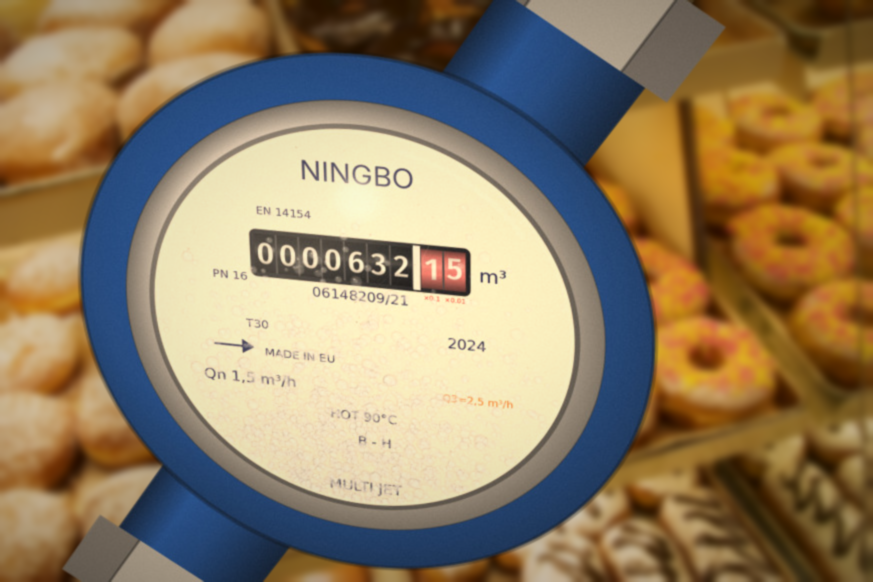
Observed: 632.15 m³
